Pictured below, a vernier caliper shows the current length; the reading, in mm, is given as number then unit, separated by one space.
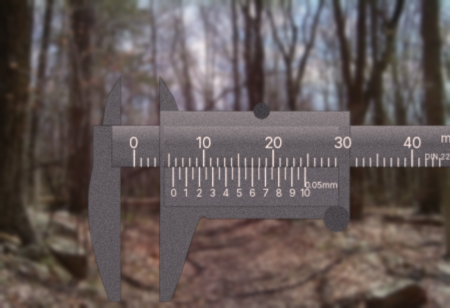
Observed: 5.6 mm
